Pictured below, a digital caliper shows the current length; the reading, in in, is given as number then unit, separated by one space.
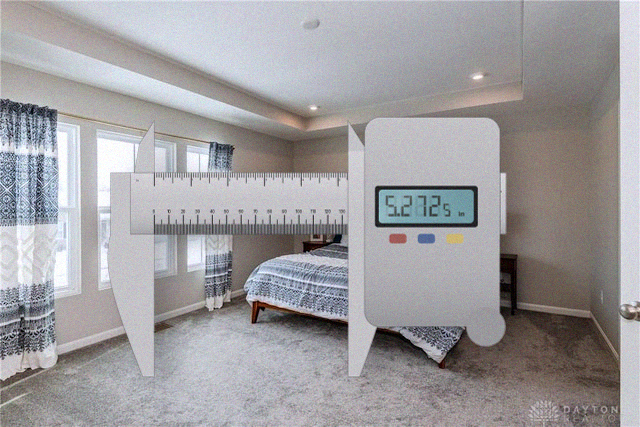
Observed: 5.2725 in
